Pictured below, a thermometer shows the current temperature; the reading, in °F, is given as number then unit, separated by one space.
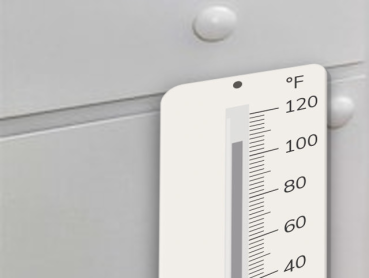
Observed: 108 °F
